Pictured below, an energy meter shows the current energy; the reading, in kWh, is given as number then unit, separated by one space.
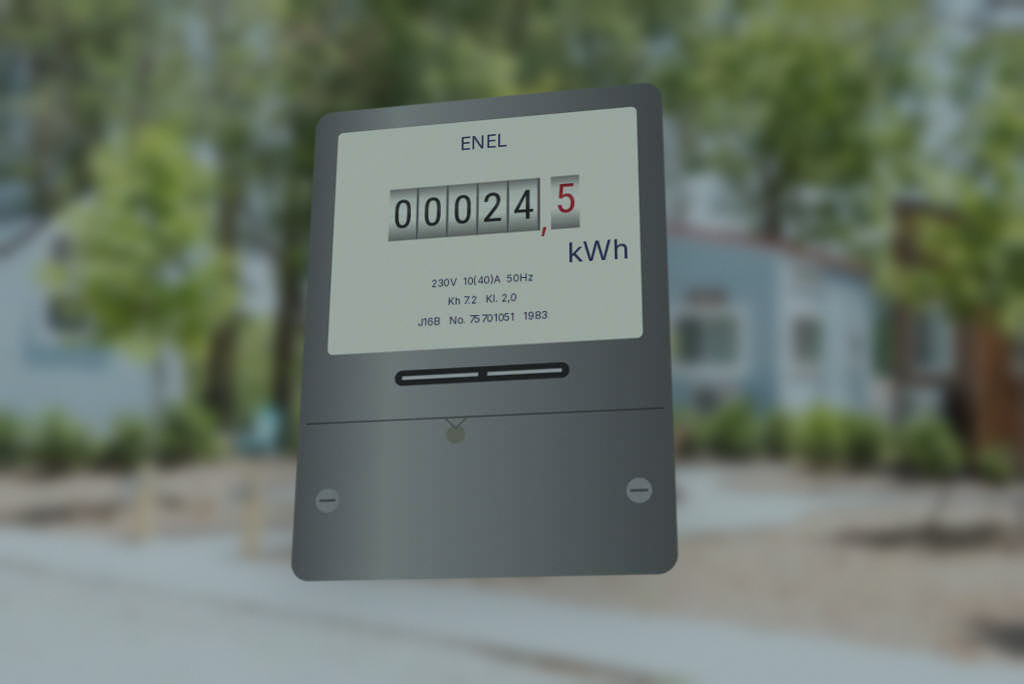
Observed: 24.5 kWh
